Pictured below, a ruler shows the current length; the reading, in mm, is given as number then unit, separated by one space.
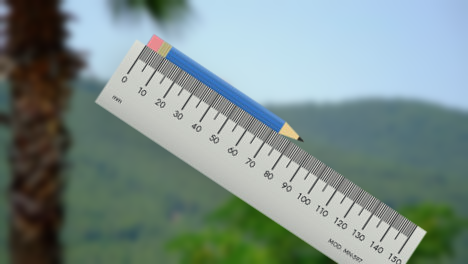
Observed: 85 mm
